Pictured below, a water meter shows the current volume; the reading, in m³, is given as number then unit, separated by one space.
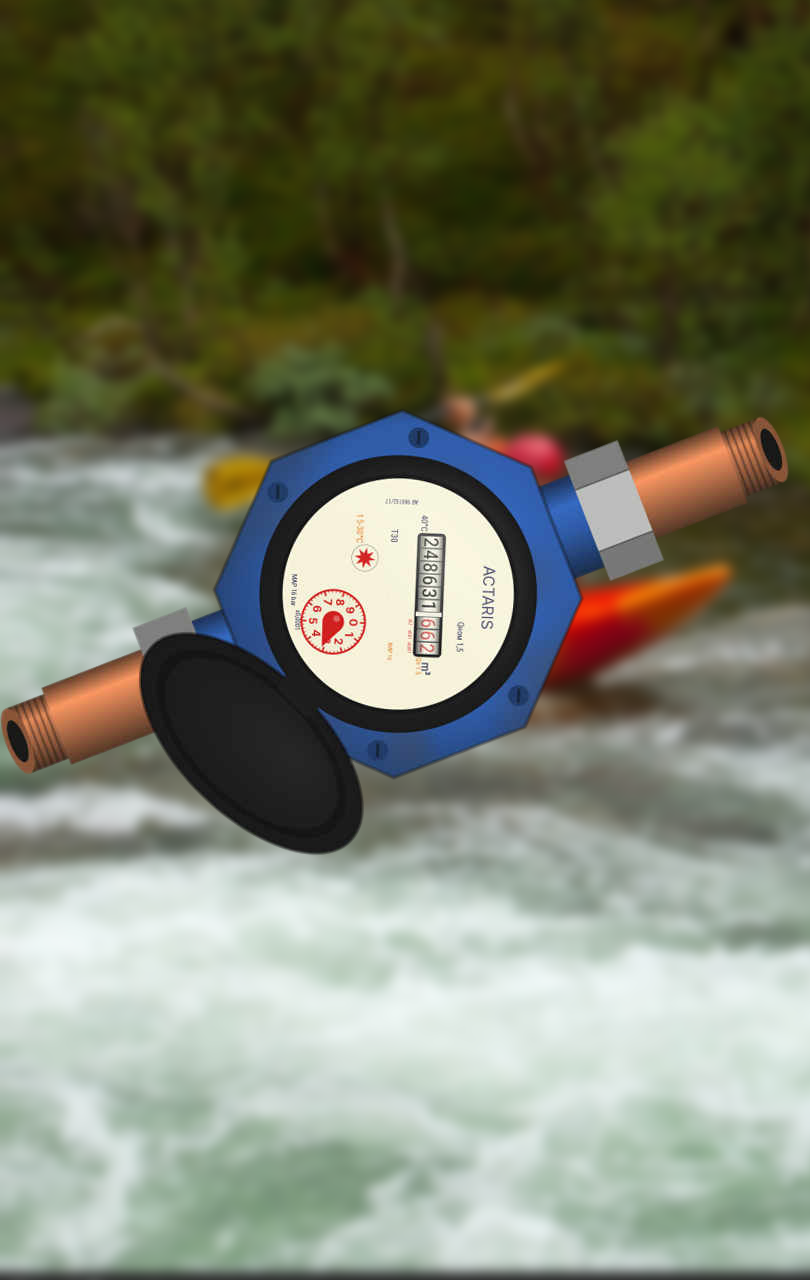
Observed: 248631.6623 m³
